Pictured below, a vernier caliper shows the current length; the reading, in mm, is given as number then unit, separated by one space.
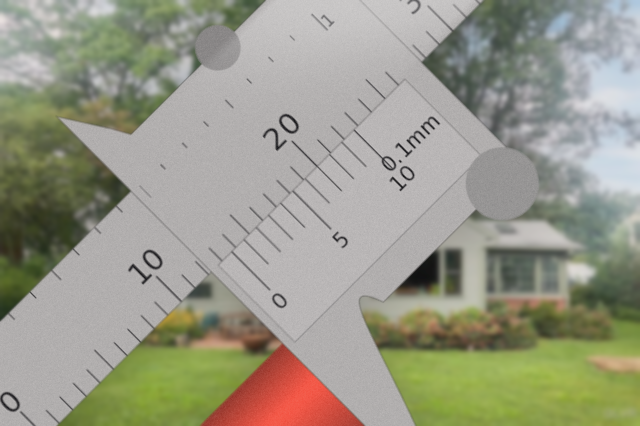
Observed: 13.7 mm
